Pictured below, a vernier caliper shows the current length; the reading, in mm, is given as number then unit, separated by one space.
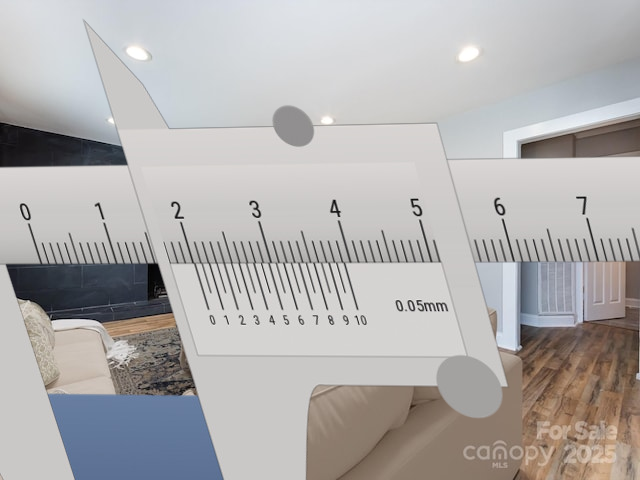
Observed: 20.2 mm
